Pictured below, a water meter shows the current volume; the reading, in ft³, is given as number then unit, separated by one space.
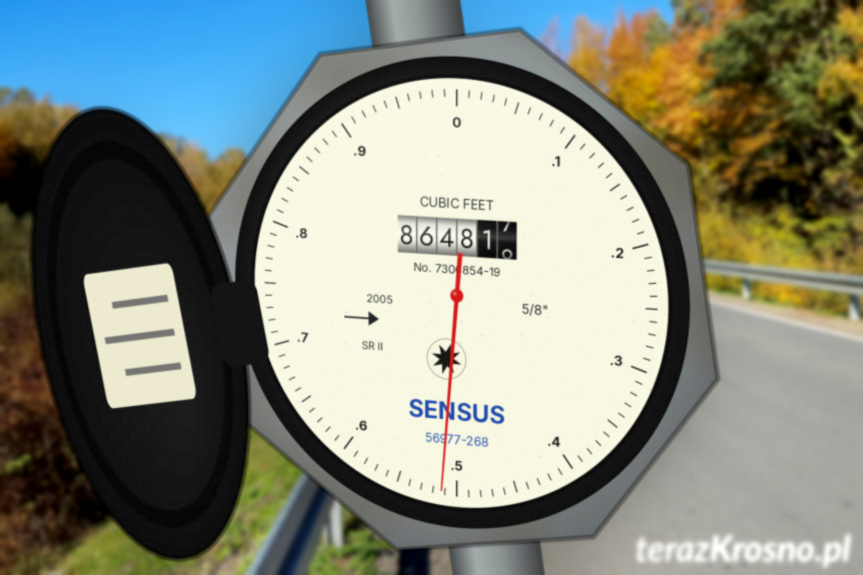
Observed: 864817.51 ft³
